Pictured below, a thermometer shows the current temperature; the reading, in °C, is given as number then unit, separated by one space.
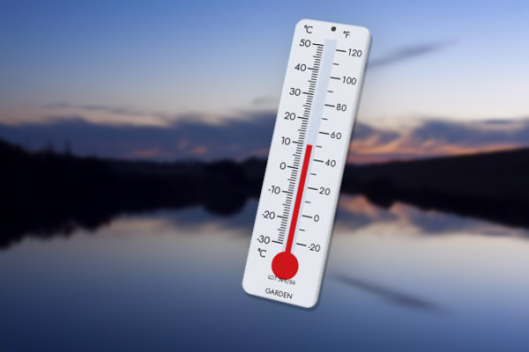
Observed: 10 °C
